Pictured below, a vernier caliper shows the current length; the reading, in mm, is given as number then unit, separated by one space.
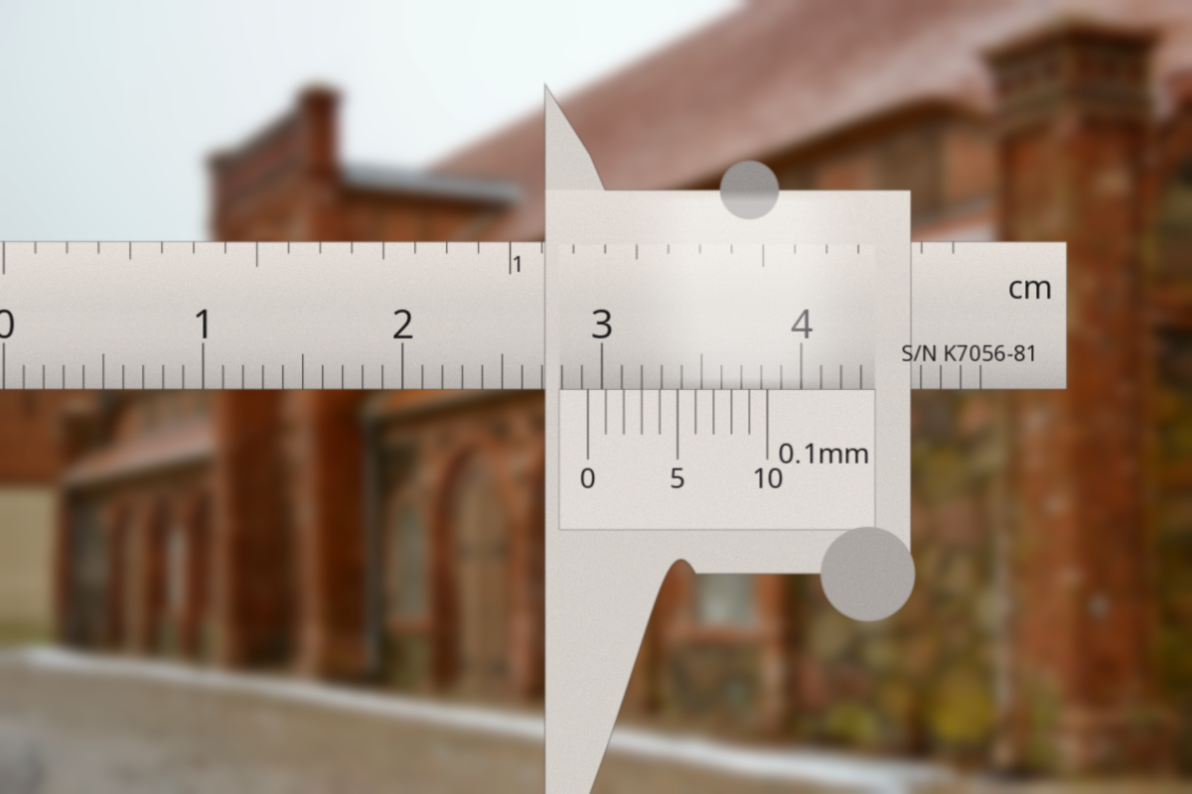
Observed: 29.3 mm
